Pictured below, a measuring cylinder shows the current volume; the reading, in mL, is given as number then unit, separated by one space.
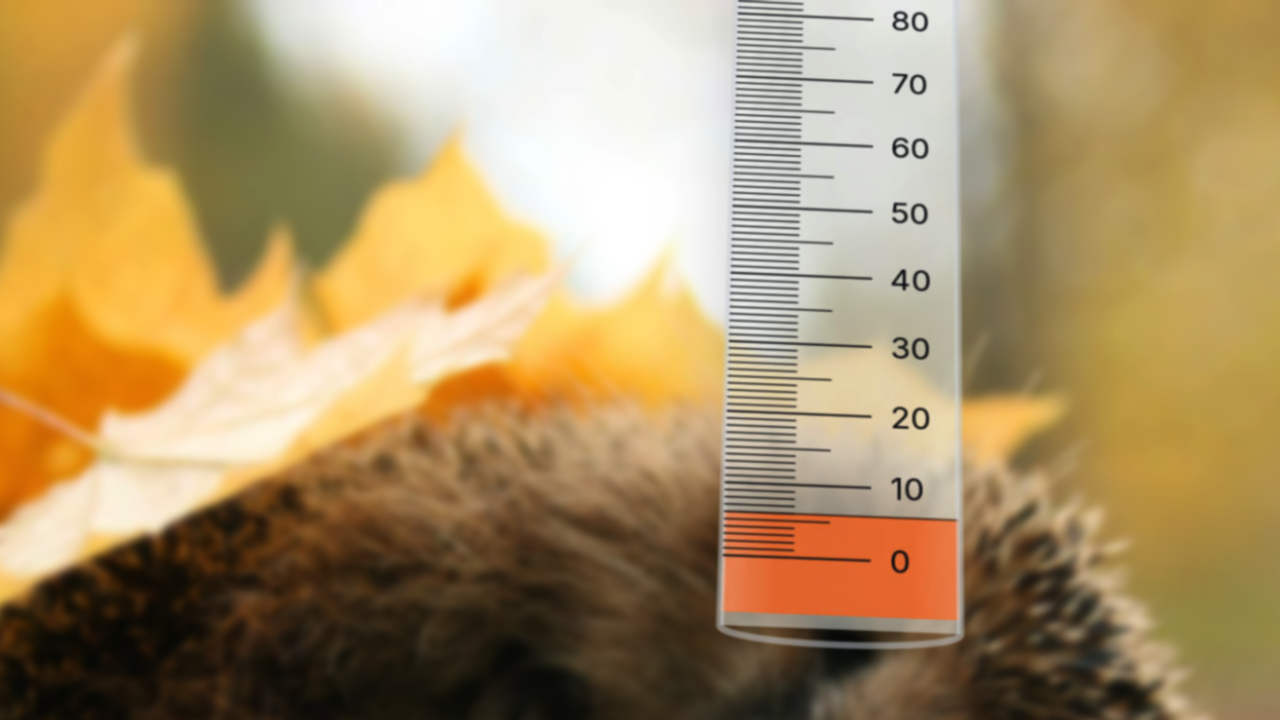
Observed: 6 mL
